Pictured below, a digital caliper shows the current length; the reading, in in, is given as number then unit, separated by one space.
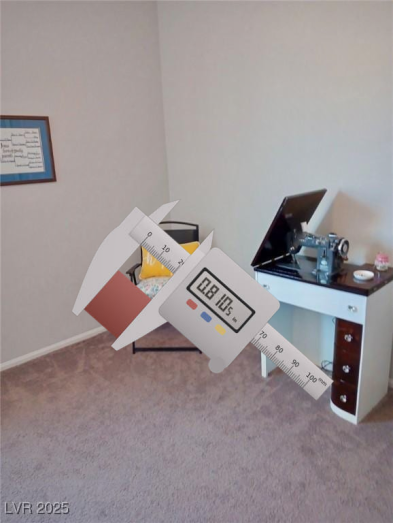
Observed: 0.8105 in
